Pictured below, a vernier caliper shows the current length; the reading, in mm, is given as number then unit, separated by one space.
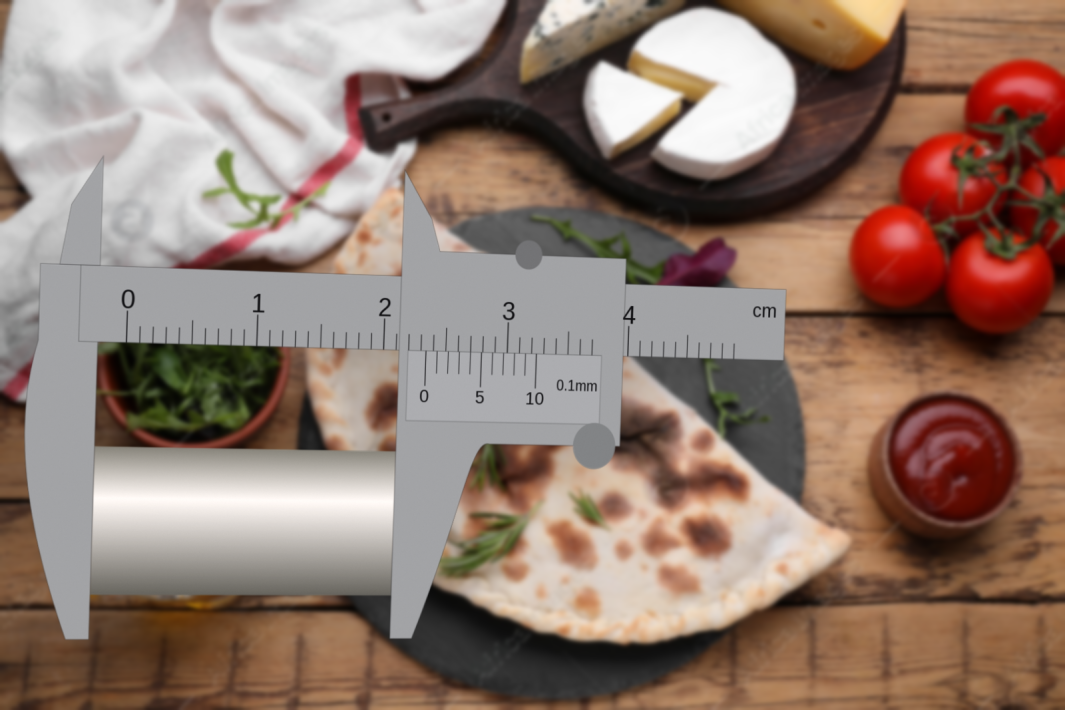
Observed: 23.4 mm
